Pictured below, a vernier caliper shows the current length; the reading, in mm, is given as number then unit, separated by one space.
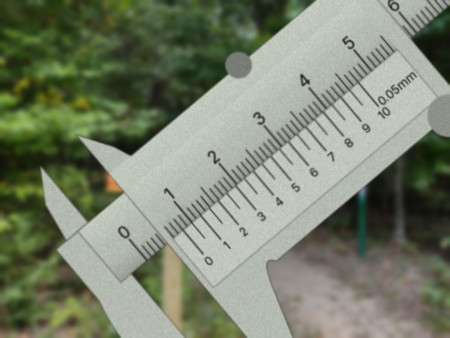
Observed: 8.0 mm
